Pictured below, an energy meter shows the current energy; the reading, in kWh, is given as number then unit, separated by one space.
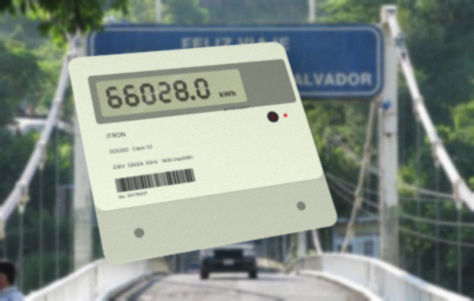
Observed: 66028.0 kWh
